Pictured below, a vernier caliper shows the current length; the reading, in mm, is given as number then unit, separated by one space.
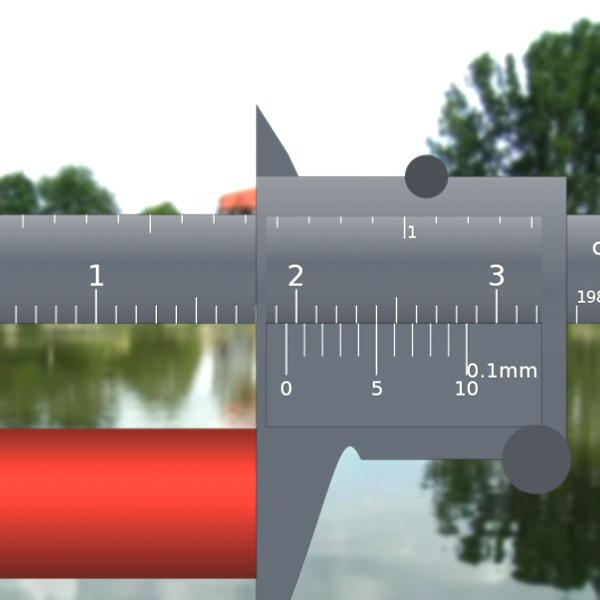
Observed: 19.5 mm
